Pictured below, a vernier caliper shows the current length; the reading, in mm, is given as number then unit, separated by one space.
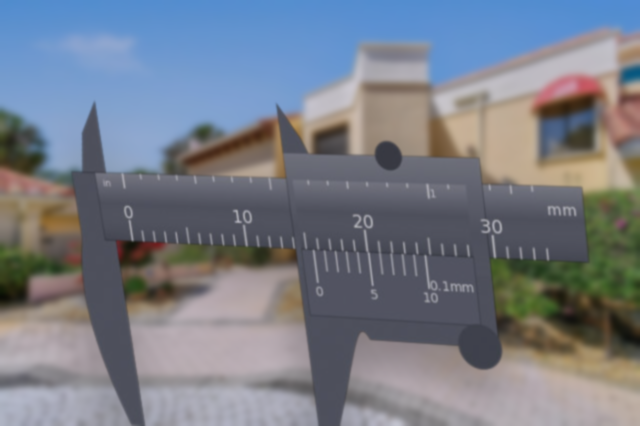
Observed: 15.6 mm
